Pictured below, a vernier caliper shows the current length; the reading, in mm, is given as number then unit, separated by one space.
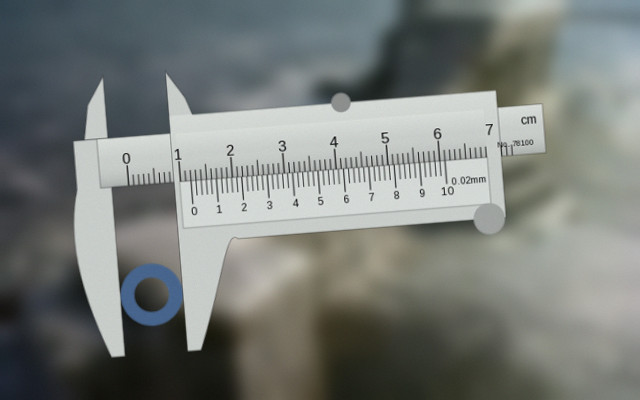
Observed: 12.0 mm
